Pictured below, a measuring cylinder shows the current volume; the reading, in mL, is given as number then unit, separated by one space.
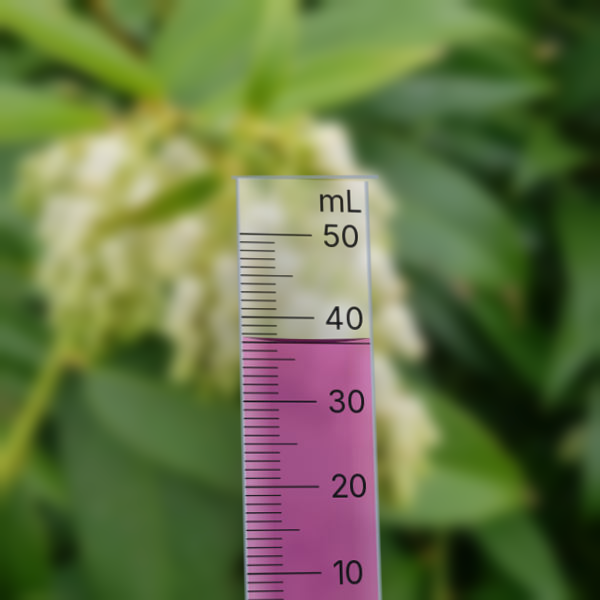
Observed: 37 mL
